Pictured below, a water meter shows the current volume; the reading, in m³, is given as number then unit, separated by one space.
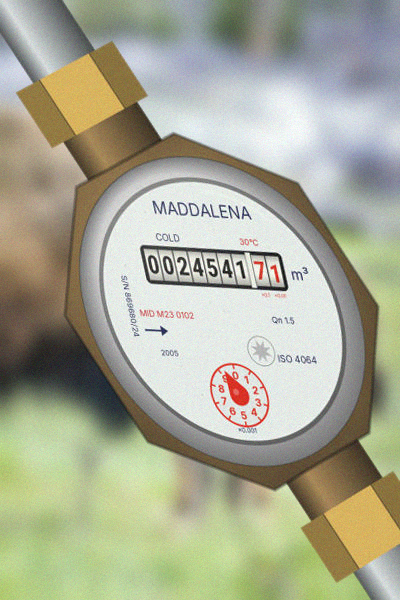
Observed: 24541.709 m³
